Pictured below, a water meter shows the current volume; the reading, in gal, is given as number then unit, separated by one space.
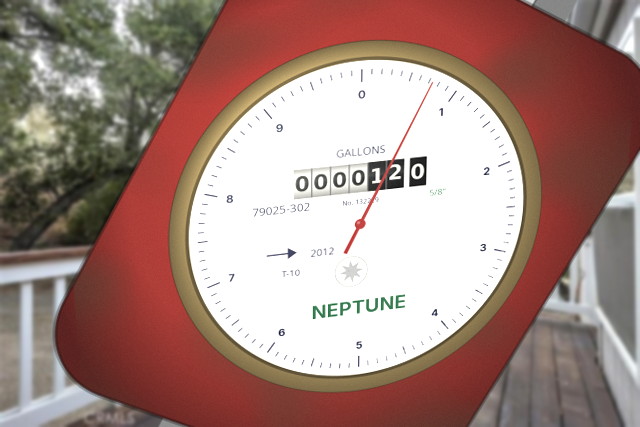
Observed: 120.7 gal
